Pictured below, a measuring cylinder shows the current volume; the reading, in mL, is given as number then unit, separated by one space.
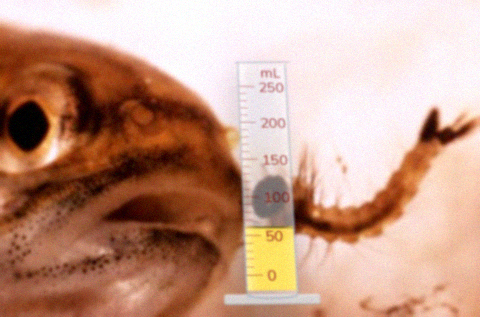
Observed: 60 mL
